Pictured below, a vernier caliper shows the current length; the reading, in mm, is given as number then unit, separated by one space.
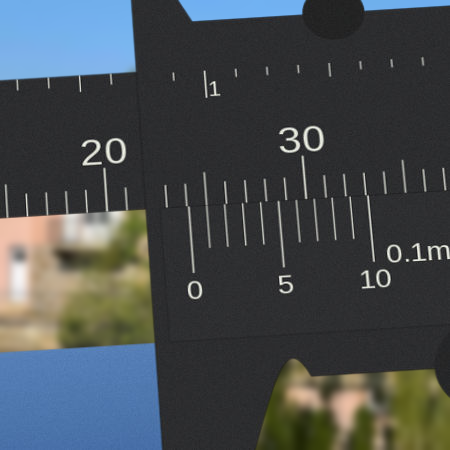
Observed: 24.1 mm
